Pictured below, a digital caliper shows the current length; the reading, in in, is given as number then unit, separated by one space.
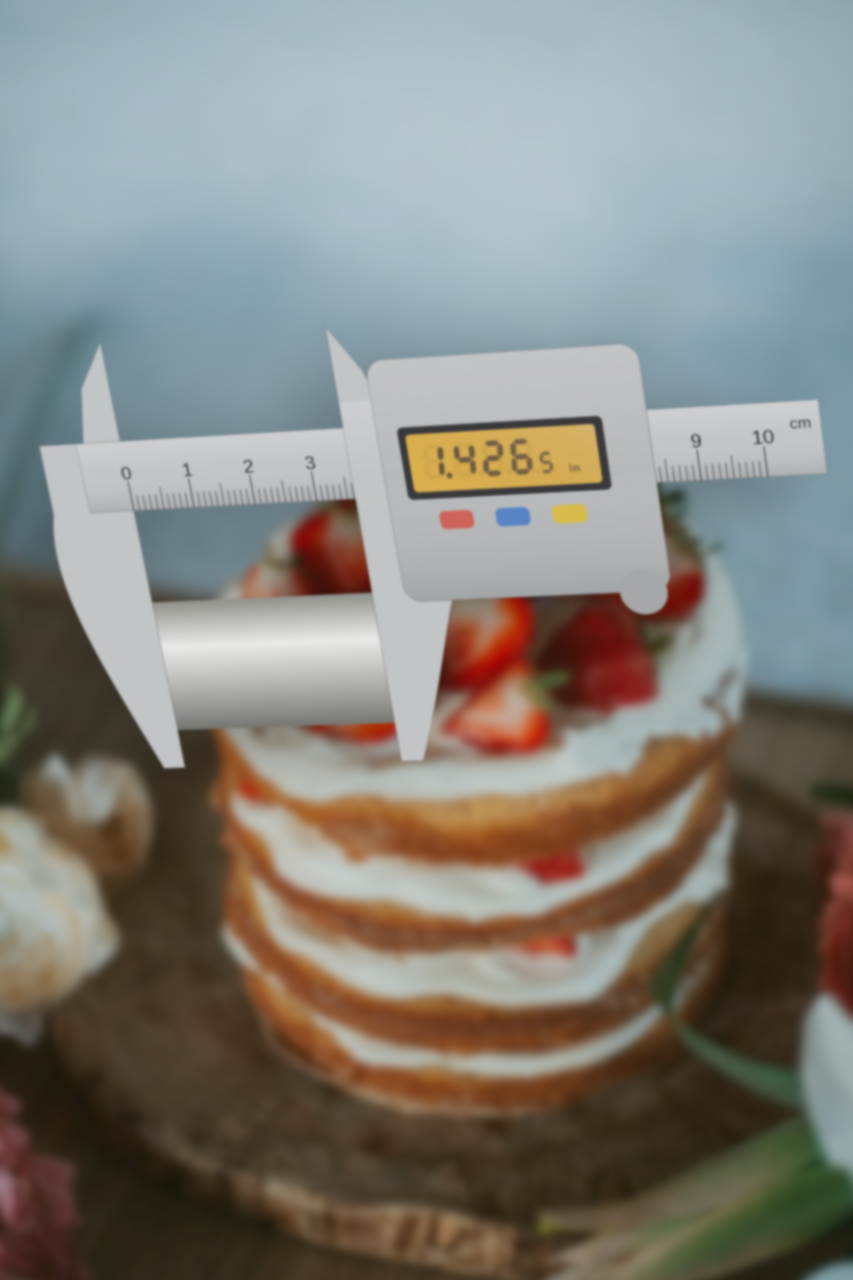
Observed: 1.4265 in
